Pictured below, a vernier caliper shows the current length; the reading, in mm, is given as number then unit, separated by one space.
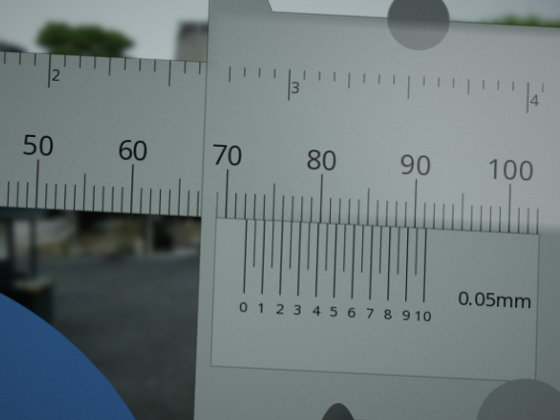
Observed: 72.2 mm
